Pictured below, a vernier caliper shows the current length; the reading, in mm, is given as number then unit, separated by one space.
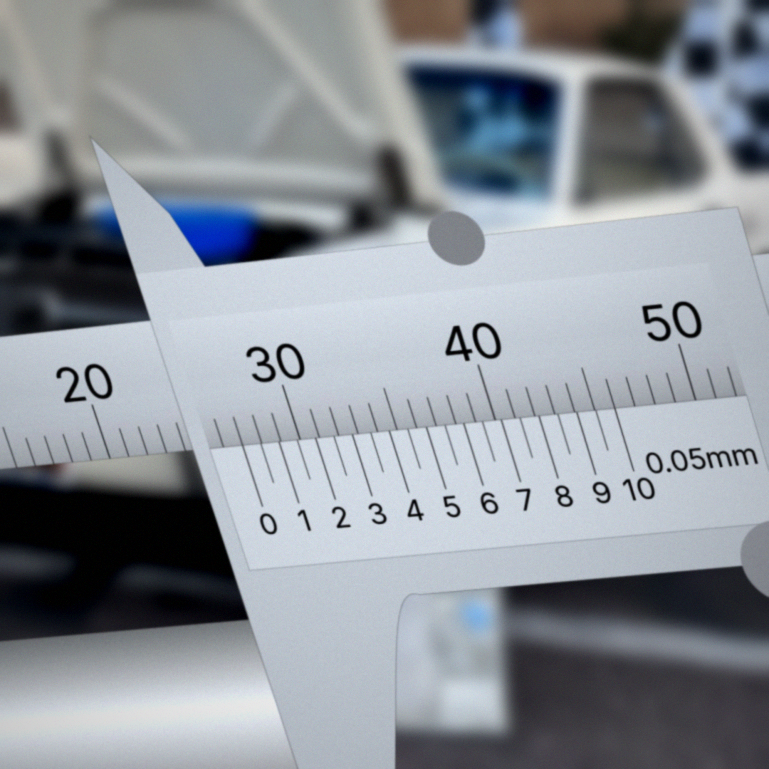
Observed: 27.0 mm
